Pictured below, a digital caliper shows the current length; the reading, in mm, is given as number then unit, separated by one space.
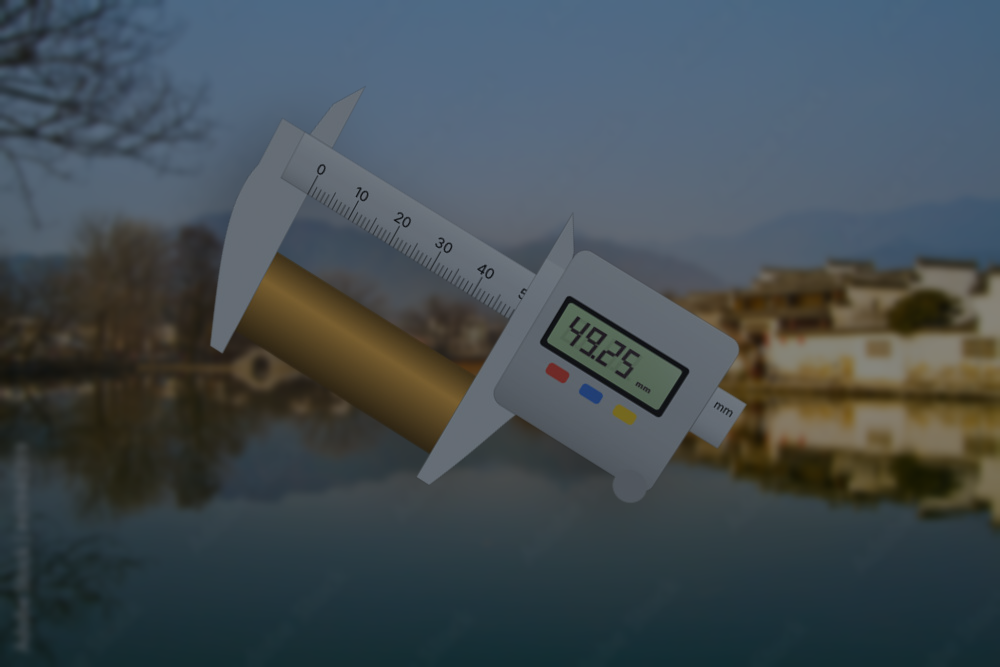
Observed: 49.25 mm
